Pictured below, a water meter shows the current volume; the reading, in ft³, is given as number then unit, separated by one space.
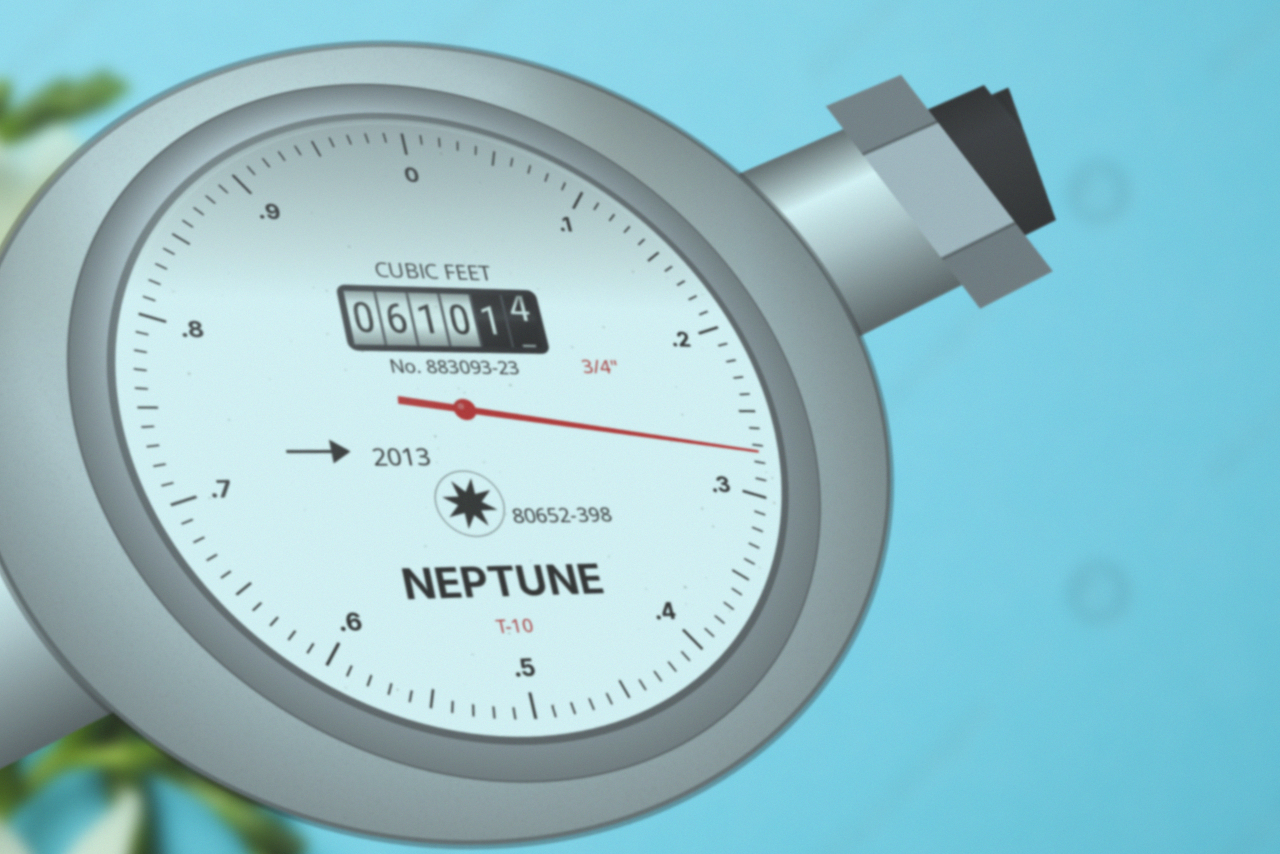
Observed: 61014.27 ft³
